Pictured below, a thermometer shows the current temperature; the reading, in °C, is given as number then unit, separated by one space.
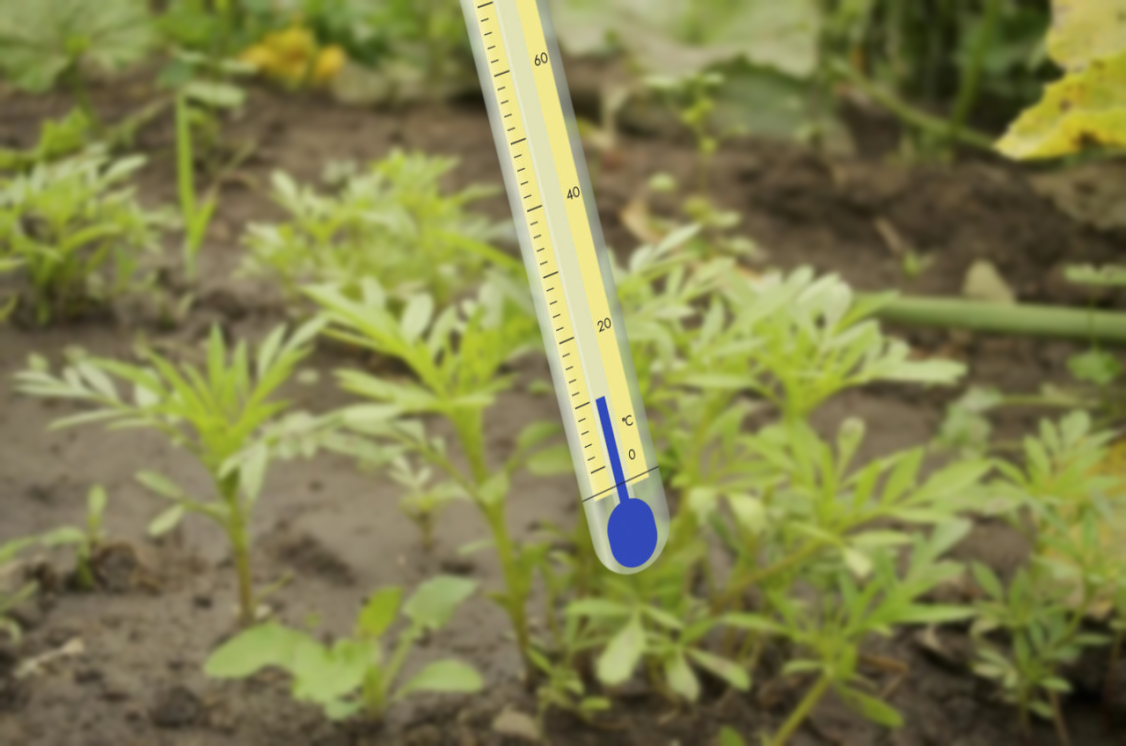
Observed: 10 °C
